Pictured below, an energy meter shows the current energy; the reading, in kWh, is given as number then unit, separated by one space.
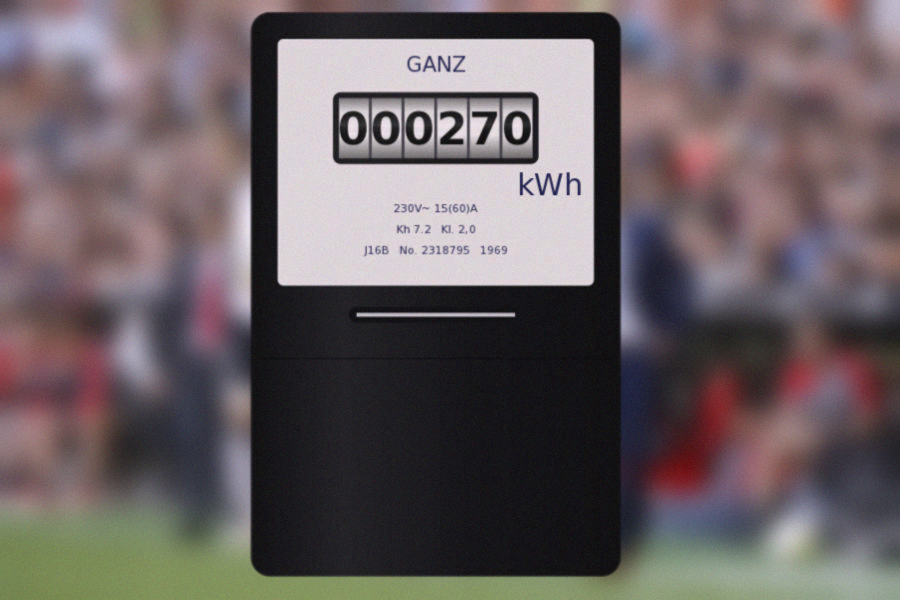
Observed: 270 kWh
